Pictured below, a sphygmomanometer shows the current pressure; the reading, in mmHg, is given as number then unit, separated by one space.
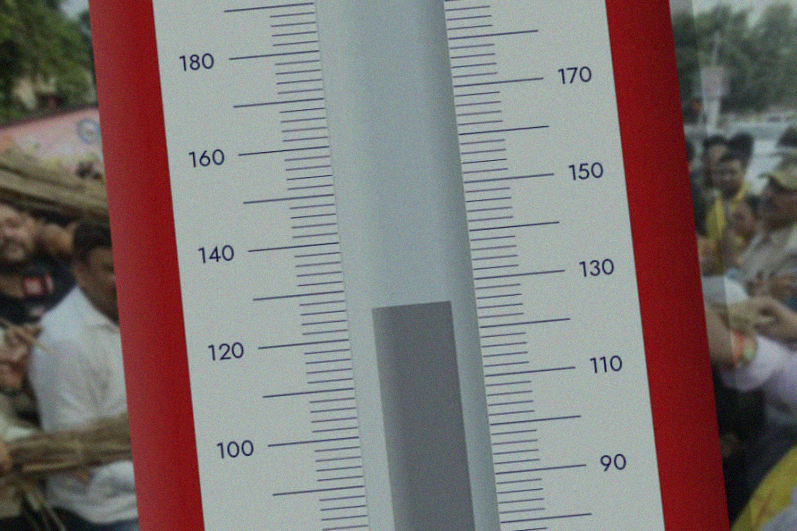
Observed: 126 mmHg
